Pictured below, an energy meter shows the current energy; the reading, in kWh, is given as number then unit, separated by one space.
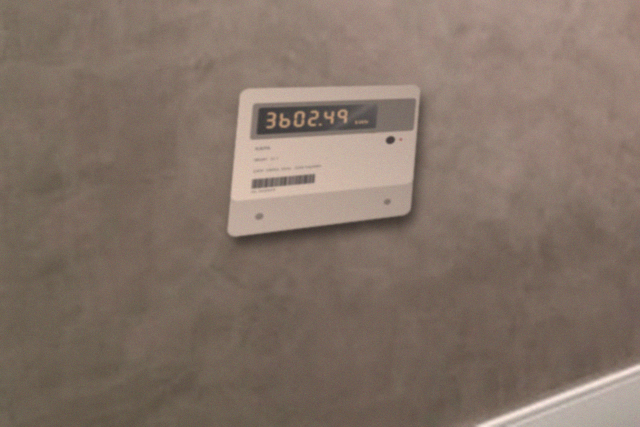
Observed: 3602.49 kWh
